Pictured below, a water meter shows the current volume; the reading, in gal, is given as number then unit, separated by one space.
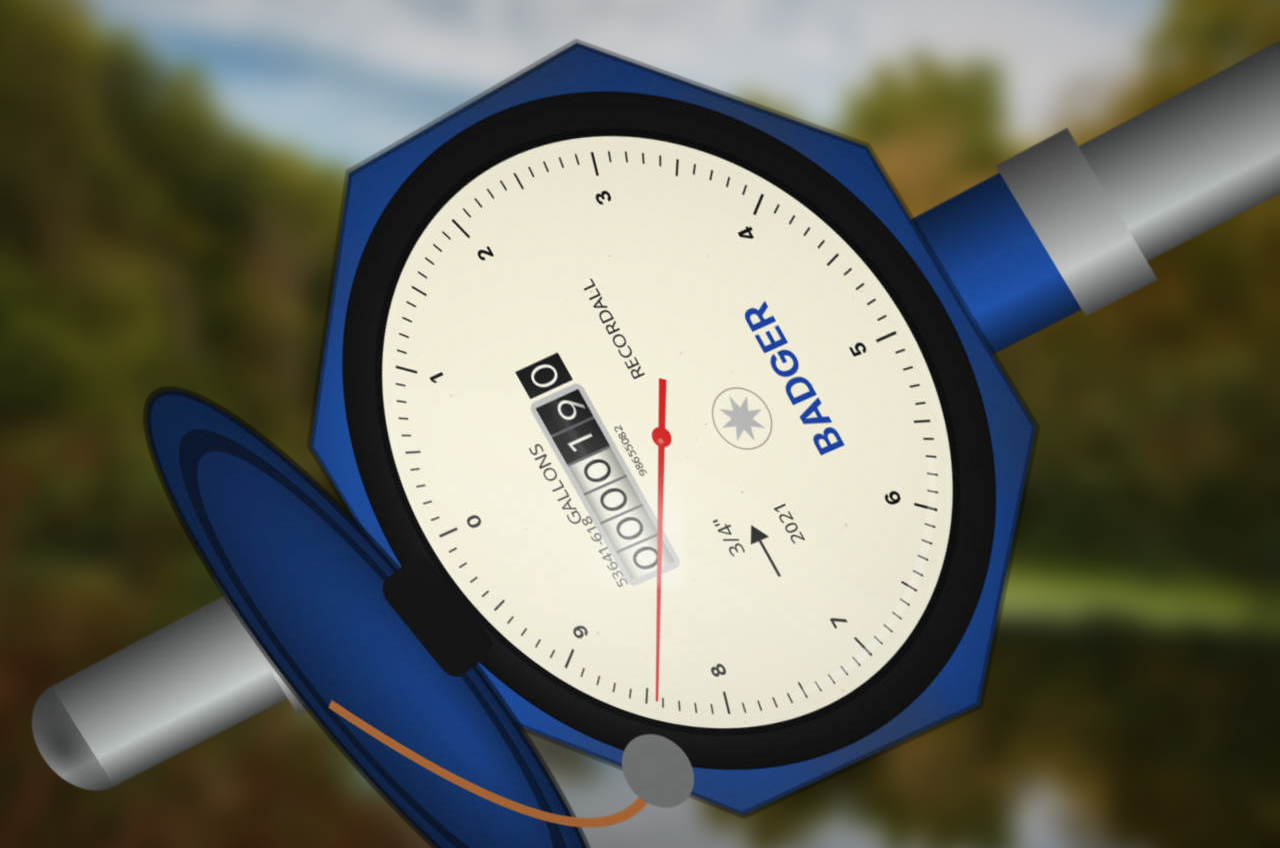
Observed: 188.4 gal
